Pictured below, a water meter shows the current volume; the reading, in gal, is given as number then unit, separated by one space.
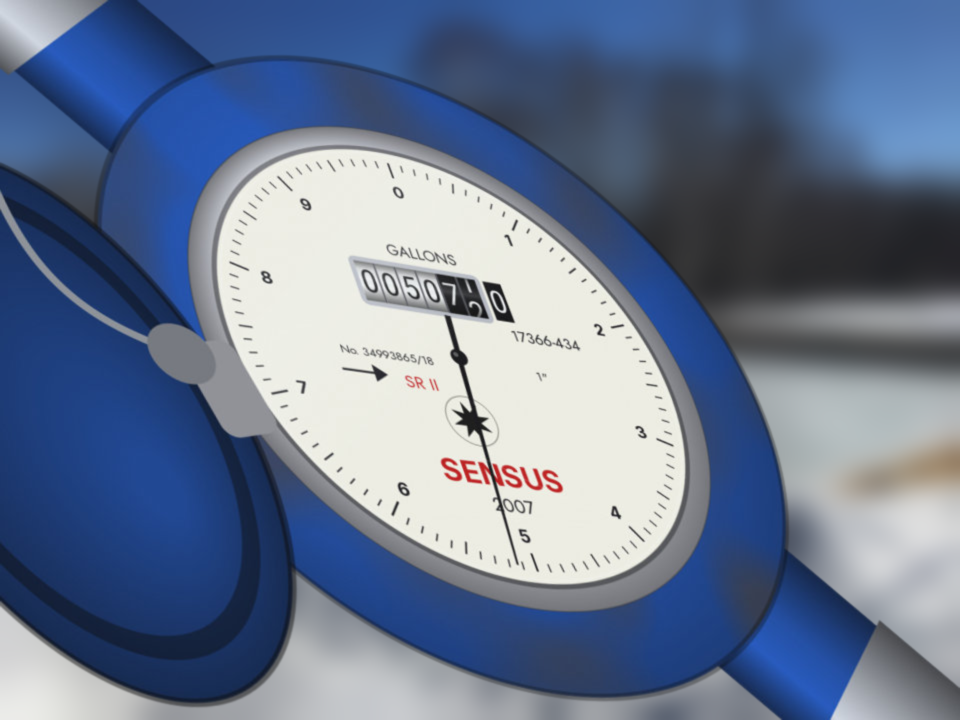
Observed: 50715.1 gal
